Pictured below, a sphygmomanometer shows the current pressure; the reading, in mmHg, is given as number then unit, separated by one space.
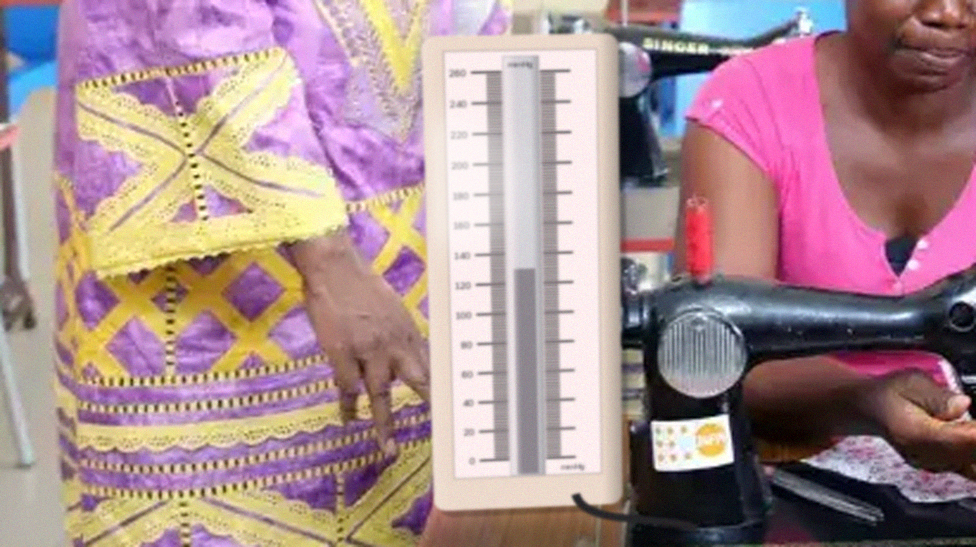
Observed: 130 mmHg
